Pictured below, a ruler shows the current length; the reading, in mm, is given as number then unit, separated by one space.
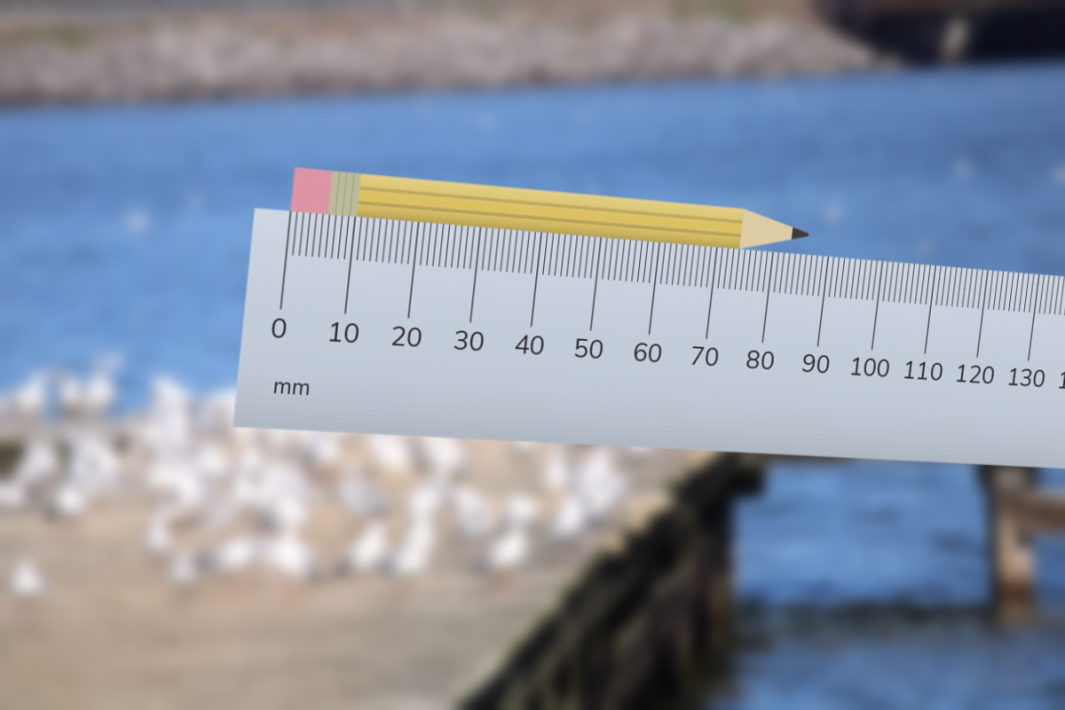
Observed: 86 mm
